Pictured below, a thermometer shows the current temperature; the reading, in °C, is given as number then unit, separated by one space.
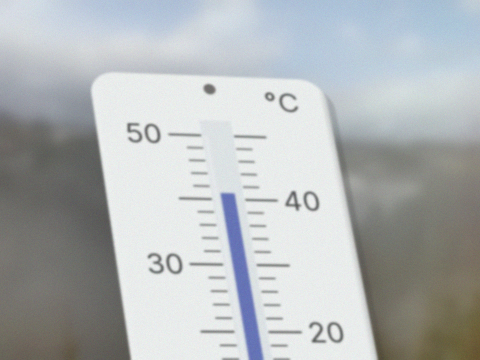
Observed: 41 °C
